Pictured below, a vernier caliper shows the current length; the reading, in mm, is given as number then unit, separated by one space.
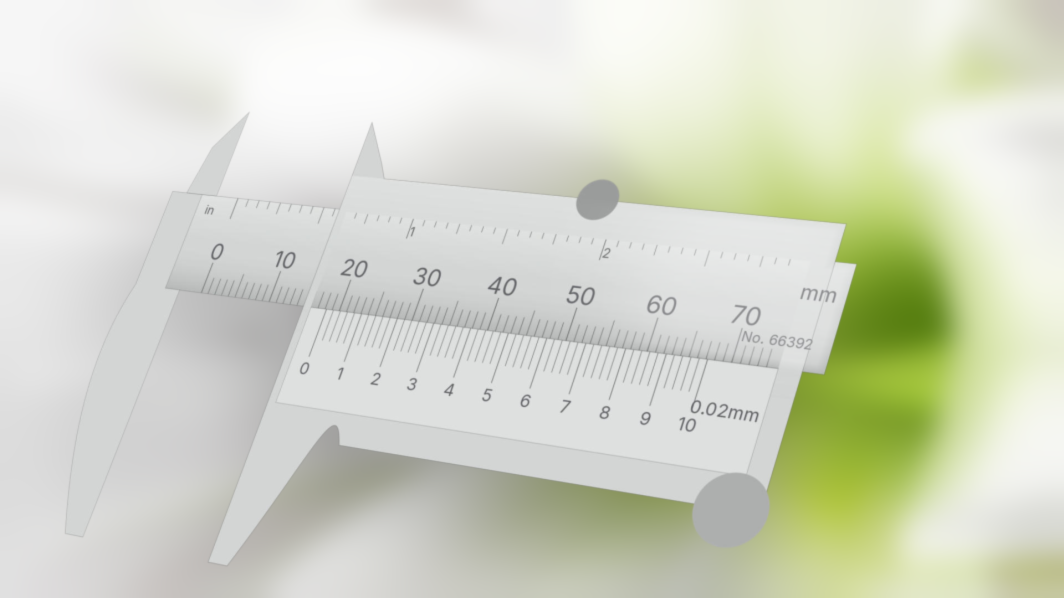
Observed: 18.2 mm
